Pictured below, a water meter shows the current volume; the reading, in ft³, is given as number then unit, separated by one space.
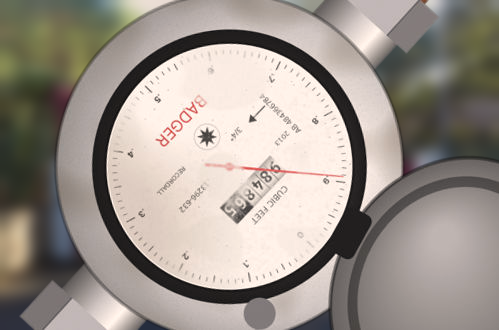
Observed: 984864.89 ft³
